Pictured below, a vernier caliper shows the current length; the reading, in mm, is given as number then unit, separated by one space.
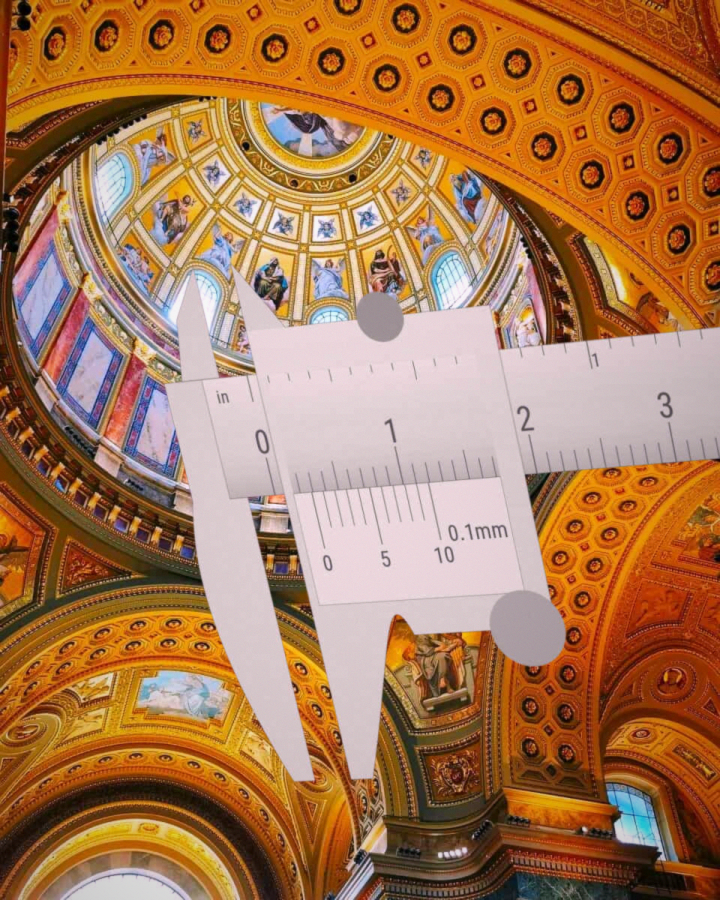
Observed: 2.9 mm
